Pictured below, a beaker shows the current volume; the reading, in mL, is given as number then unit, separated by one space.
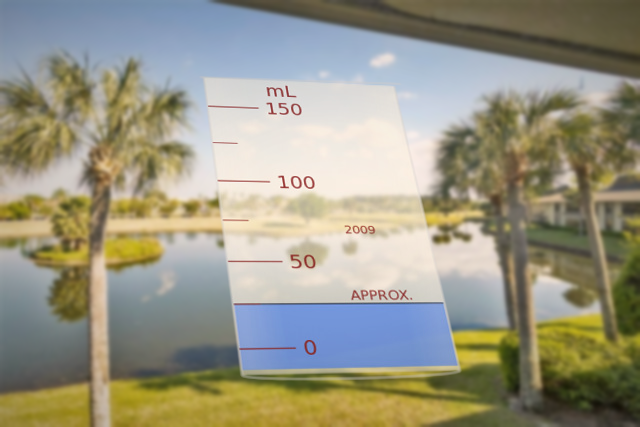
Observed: 25 mL
